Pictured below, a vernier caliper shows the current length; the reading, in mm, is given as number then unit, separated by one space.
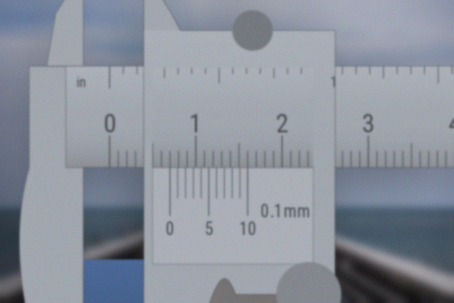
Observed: 7.0 mm
